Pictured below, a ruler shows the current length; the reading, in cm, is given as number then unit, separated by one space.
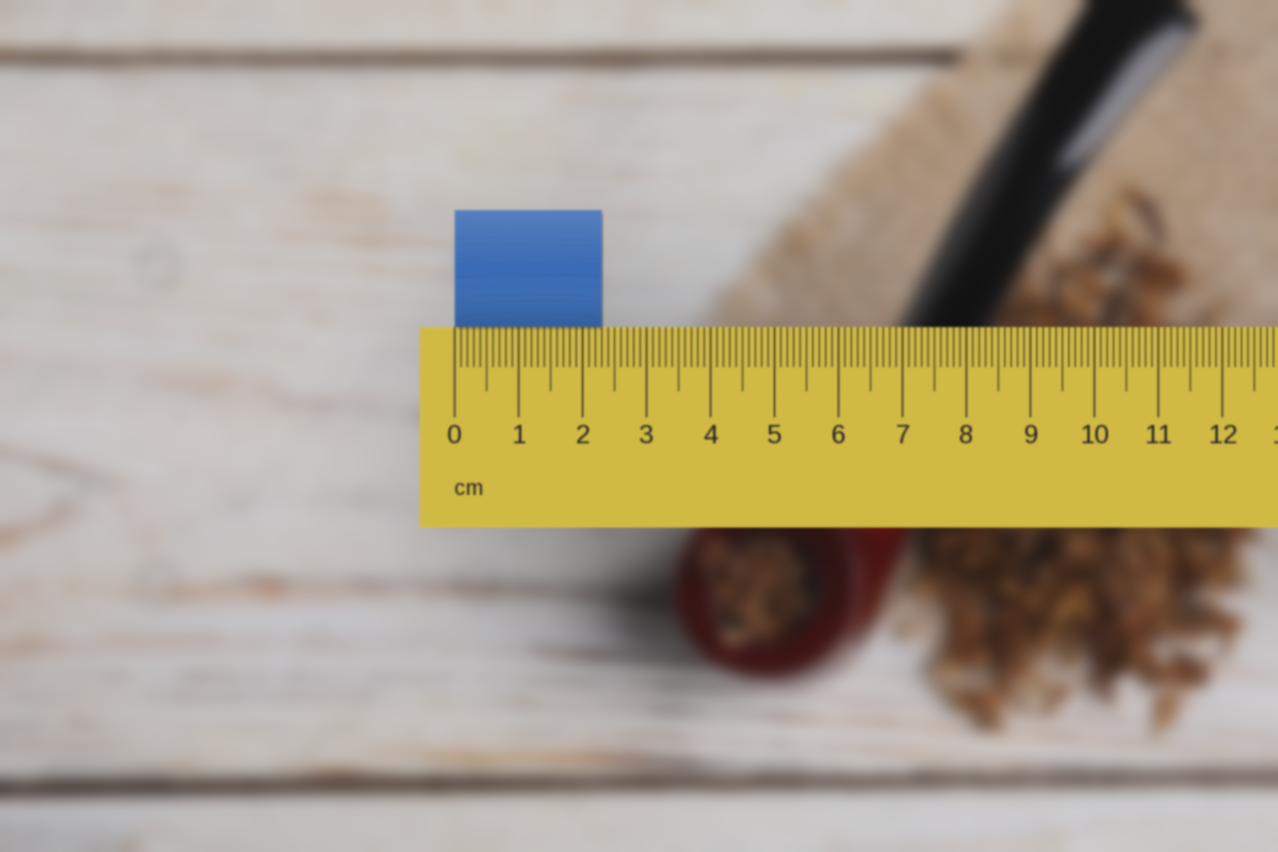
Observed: 2.3 cm
